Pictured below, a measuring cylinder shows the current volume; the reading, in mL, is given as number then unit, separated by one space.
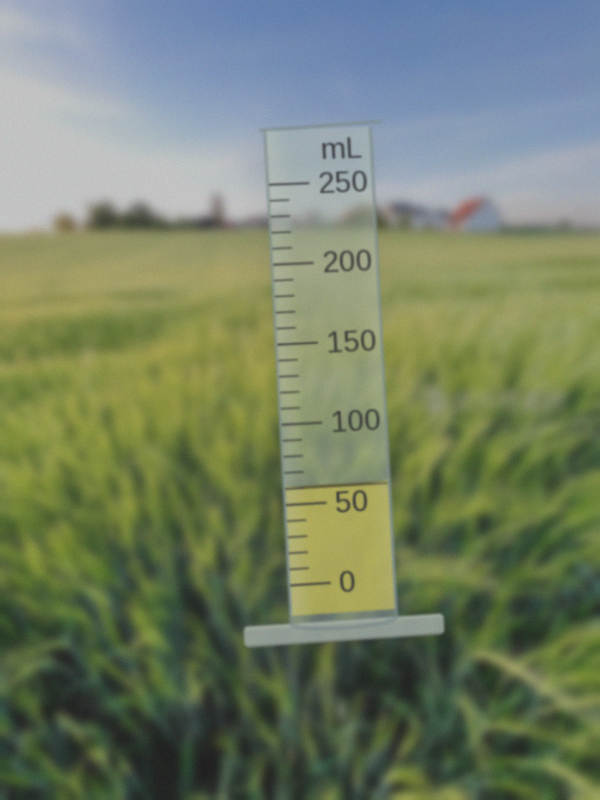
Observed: 60 mL
